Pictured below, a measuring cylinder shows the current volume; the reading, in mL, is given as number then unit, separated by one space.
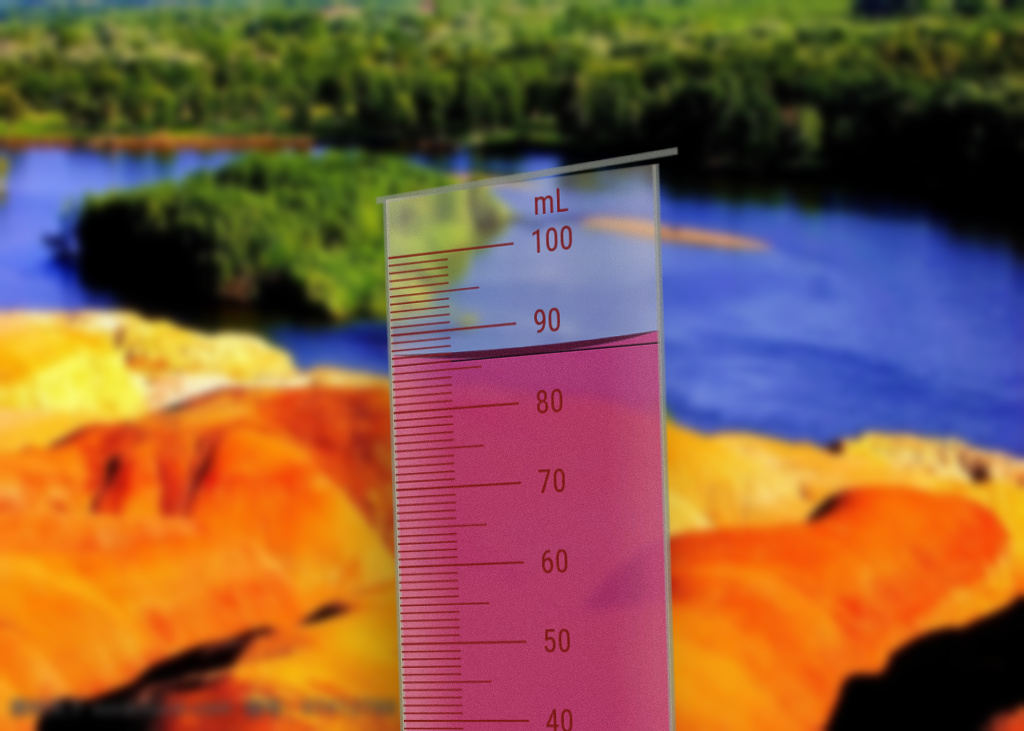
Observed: 86 mL
